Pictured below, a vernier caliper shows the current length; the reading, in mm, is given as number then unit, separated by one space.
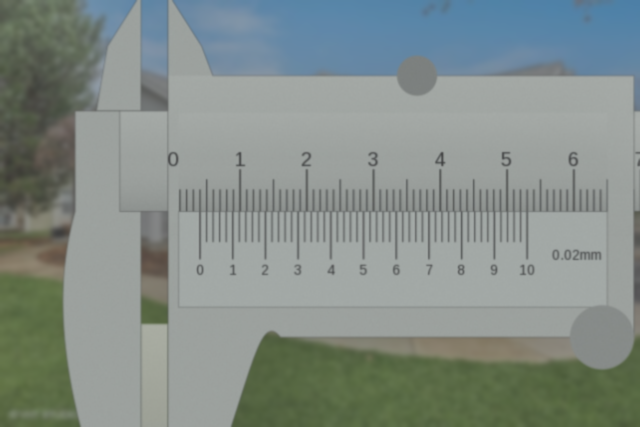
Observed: 4.0 mm
